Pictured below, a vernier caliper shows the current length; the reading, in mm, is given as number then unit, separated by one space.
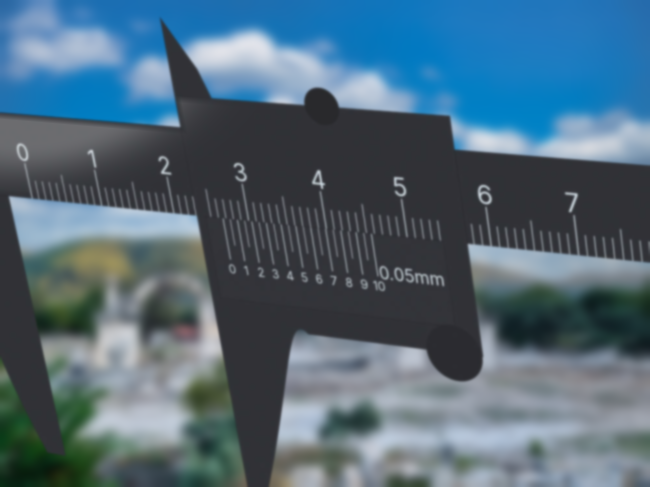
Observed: 26.6 mm
